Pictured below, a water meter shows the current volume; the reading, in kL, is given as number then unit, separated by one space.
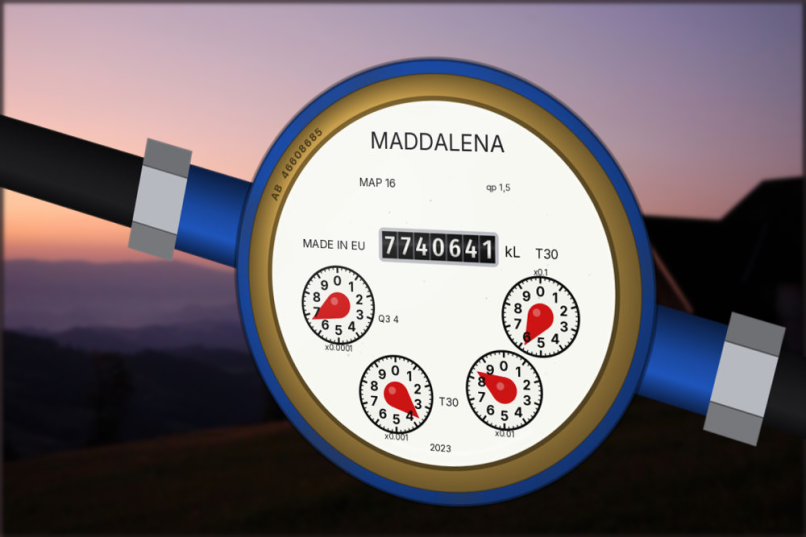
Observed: 7740641.5836 kL
